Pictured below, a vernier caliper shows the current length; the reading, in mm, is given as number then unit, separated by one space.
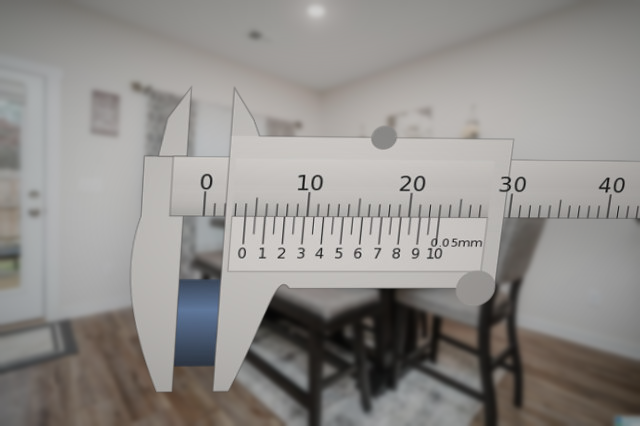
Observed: 4.0 mm
